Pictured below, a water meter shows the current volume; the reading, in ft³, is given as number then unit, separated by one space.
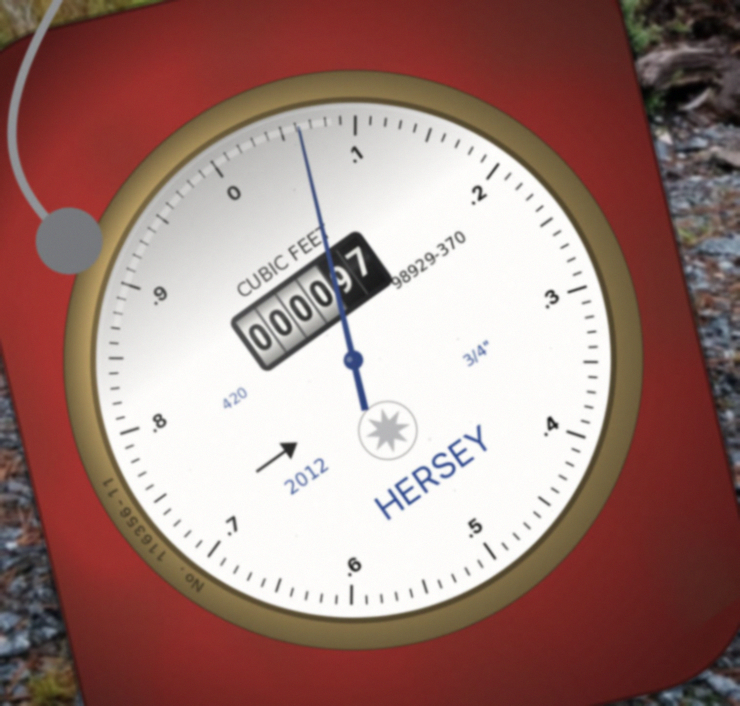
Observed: 97.06 ft³
